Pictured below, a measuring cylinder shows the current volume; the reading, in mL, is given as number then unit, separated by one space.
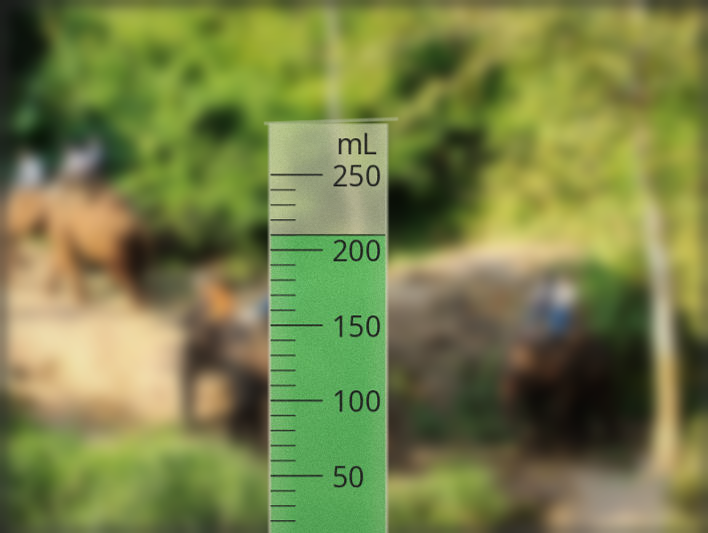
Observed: 210 mL
